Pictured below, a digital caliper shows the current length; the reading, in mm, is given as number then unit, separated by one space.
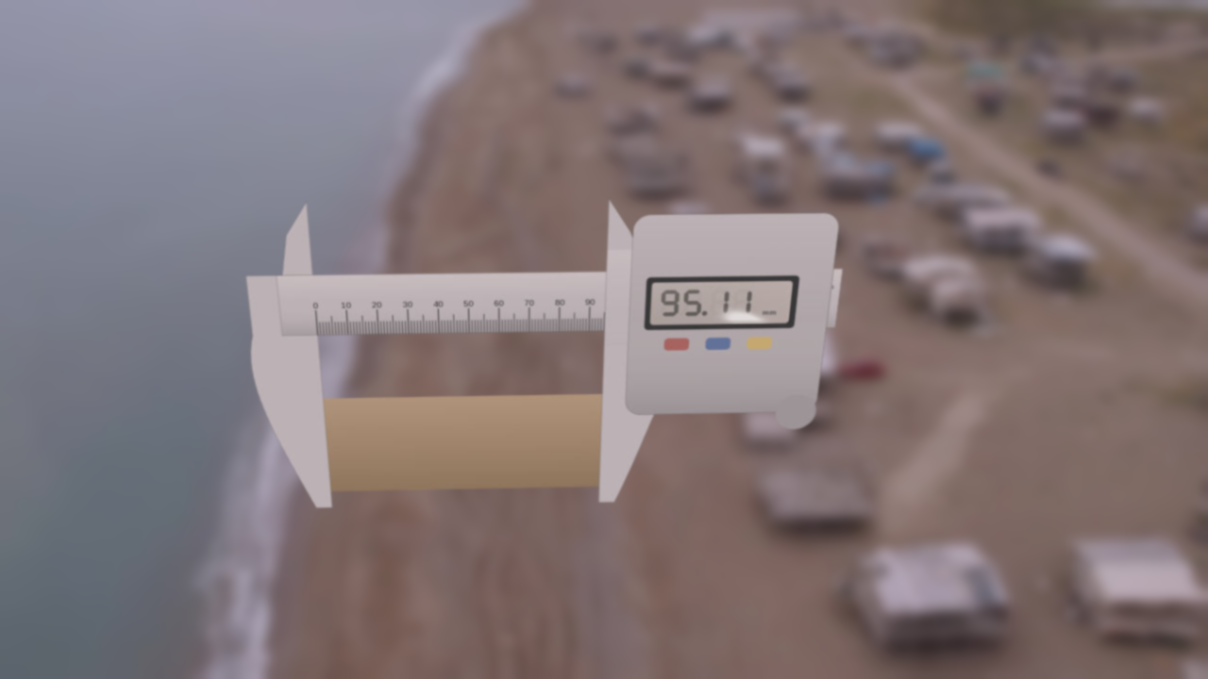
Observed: 95.11 mm
